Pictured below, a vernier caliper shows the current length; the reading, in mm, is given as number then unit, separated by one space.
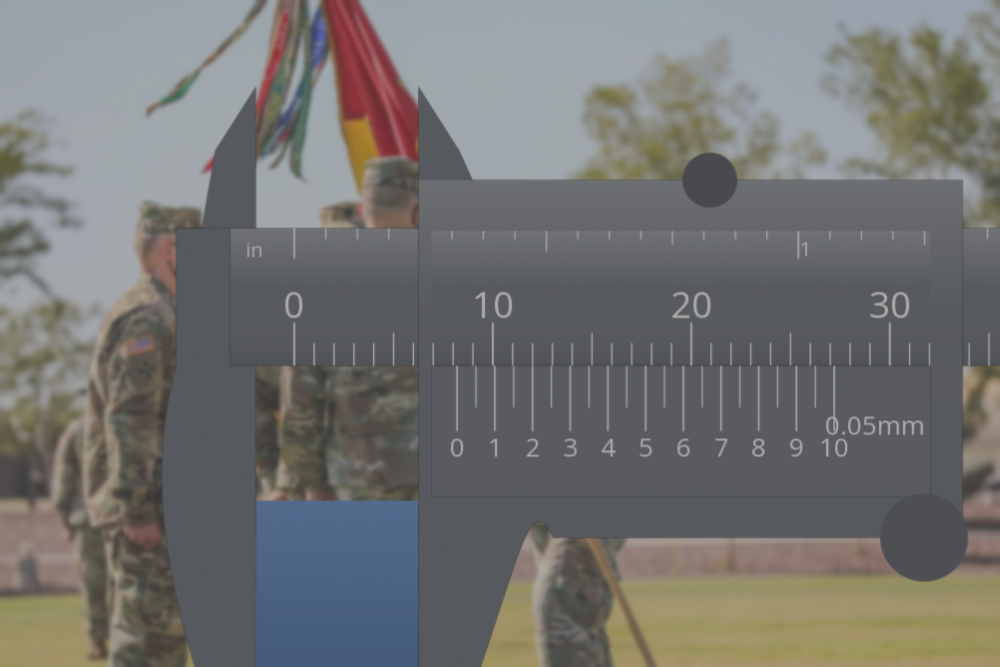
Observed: 8.2 mm
